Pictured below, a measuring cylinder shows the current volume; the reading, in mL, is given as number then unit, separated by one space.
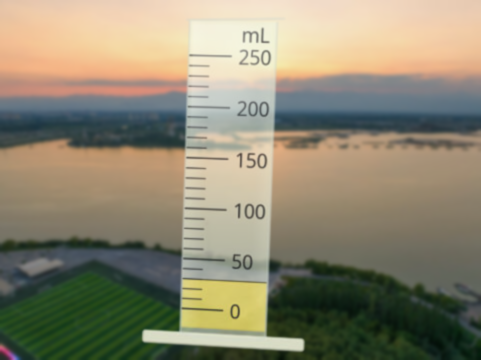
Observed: 30 mL
